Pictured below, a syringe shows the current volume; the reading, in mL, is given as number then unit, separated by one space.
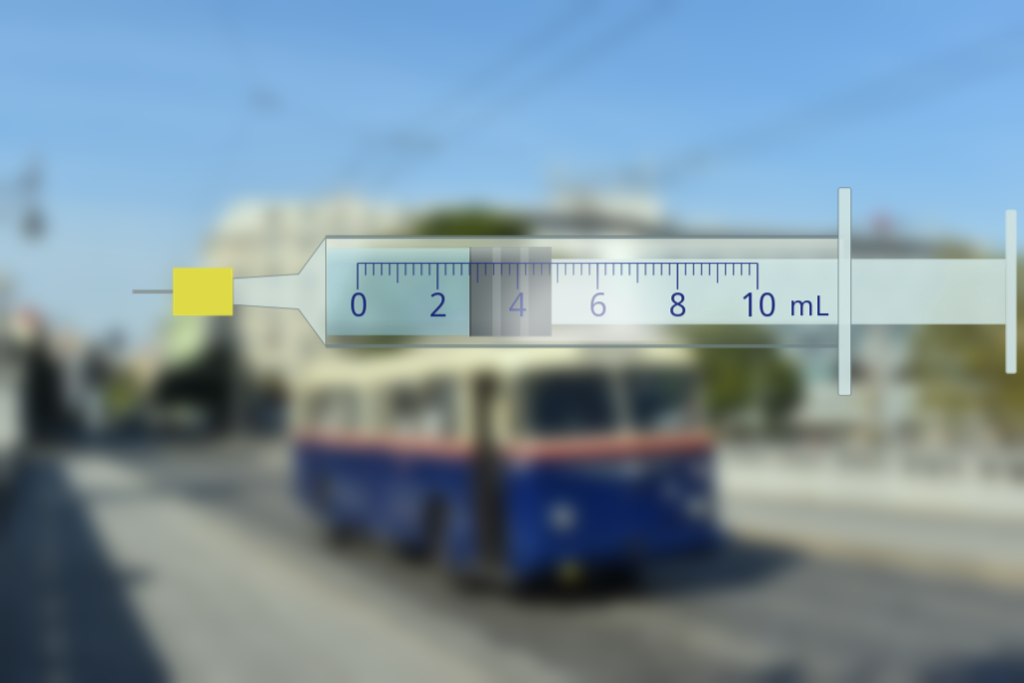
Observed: 2.8 mL
